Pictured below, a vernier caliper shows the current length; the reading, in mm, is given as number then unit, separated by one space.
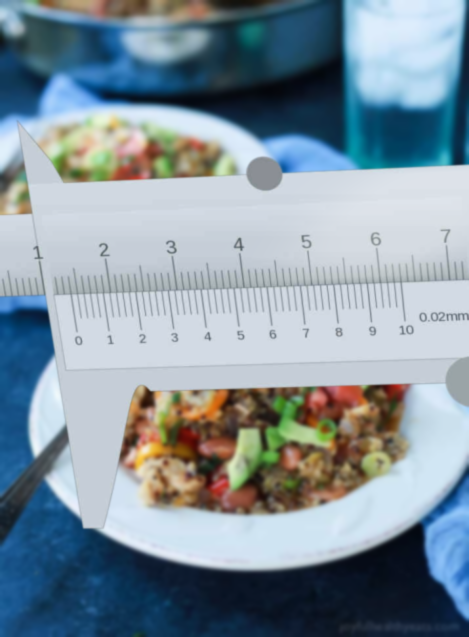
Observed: 14.0 mm
